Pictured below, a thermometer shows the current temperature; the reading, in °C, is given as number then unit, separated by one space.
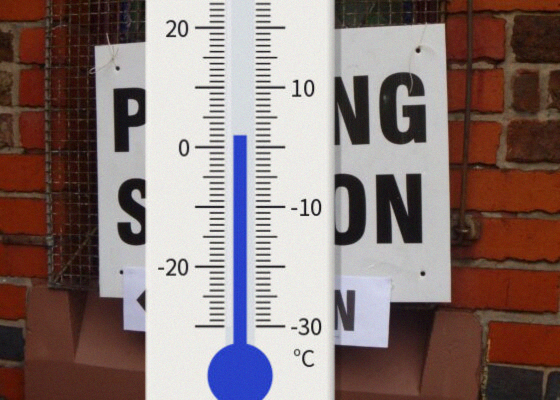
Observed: 2 °C
